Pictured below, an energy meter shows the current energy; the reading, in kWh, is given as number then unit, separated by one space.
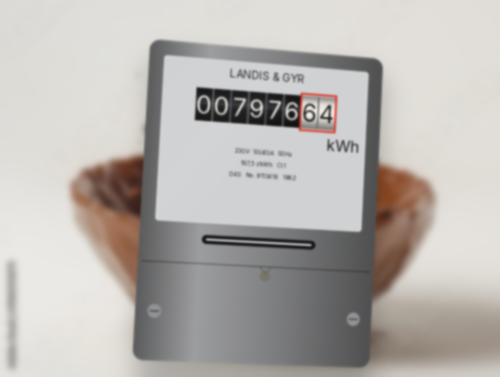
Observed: 7976.64 kWh
